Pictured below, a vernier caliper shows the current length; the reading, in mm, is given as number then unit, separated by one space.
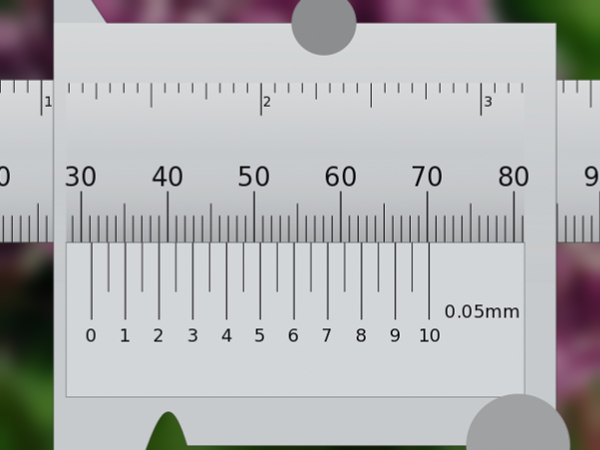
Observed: 31.2 mm
